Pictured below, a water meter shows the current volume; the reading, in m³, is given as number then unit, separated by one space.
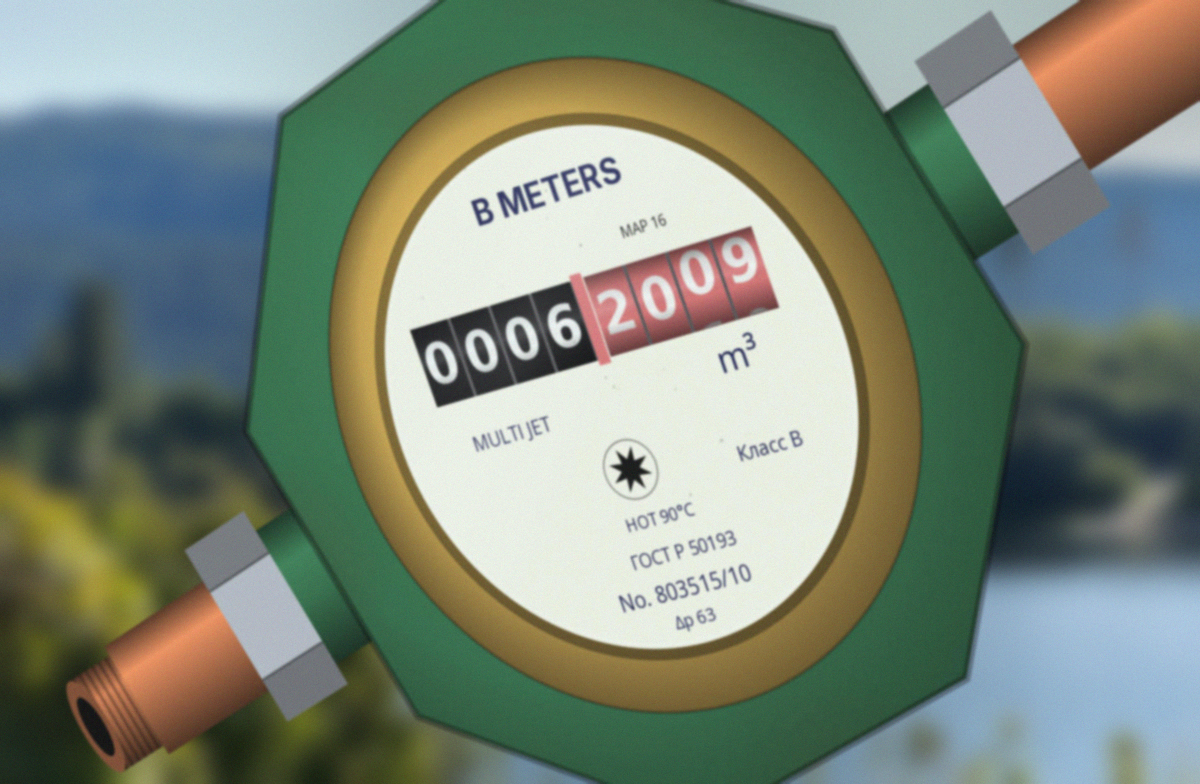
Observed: 6.2009 m³
